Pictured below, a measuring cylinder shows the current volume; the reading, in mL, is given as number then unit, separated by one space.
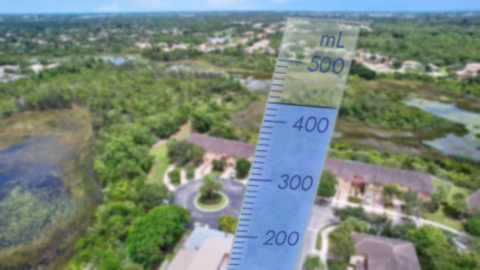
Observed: 430 mL
